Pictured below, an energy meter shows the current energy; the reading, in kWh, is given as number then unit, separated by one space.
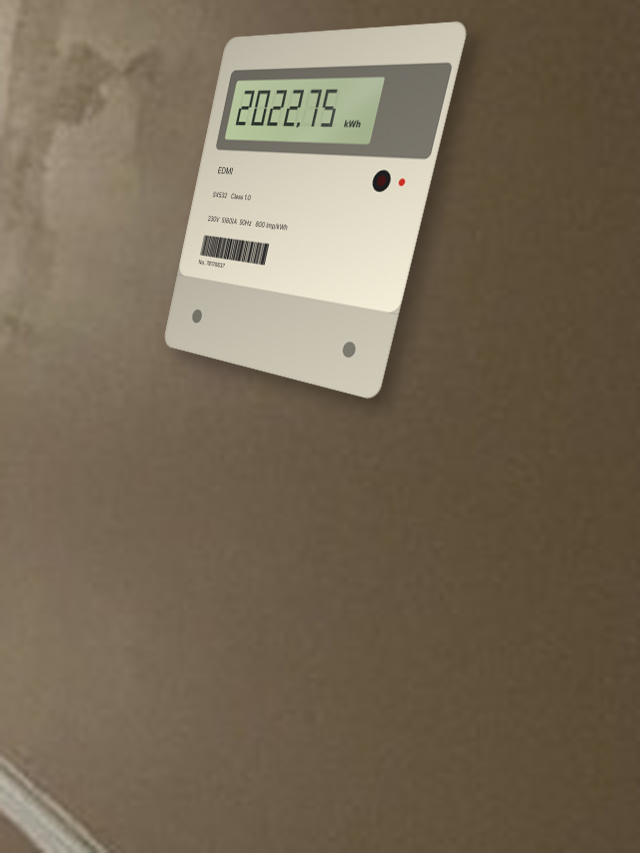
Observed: 2022.75 kWh
